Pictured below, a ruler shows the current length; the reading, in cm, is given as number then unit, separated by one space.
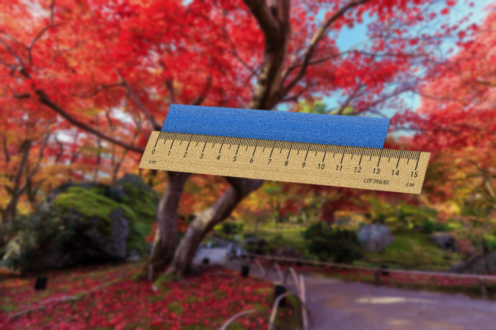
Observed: 13 cm
